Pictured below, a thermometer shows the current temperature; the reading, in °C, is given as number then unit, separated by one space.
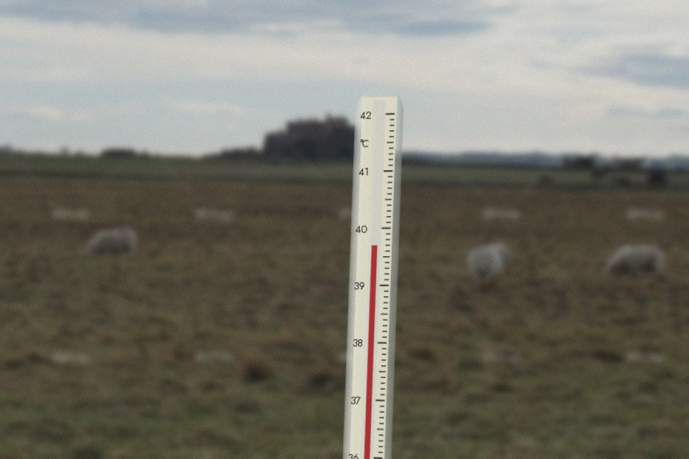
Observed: 39.7 °C
